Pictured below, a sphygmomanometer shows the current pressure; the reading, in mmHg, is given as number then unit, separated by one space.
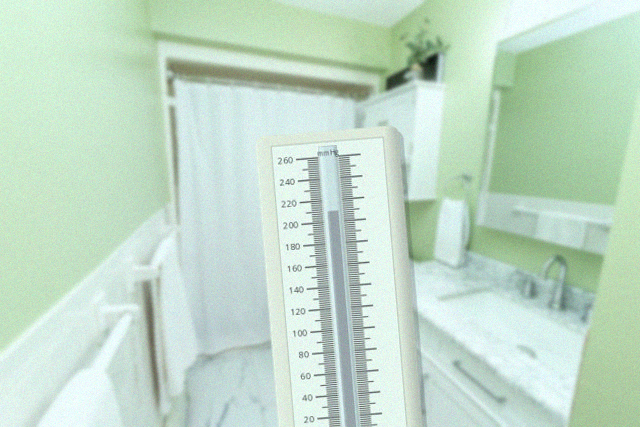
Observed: 210 mmHg
